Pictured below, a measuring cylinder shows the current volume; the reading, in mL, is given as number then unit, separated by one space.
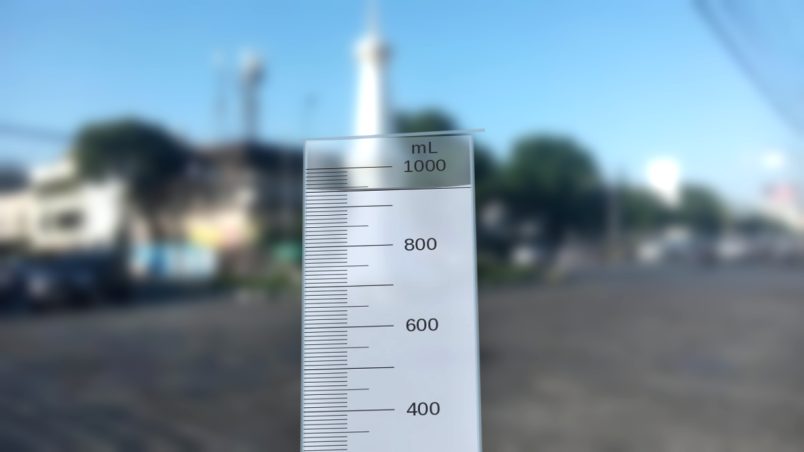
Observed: 940 mL
